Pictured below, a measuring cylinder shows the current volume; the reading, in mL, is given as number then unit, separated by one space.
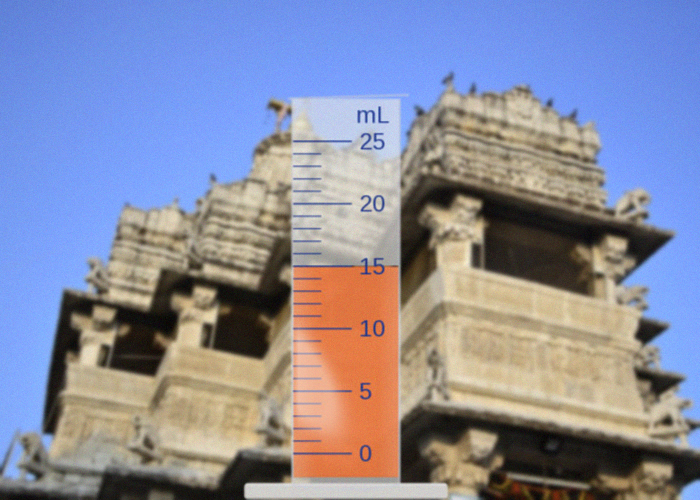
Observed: 15 mL
